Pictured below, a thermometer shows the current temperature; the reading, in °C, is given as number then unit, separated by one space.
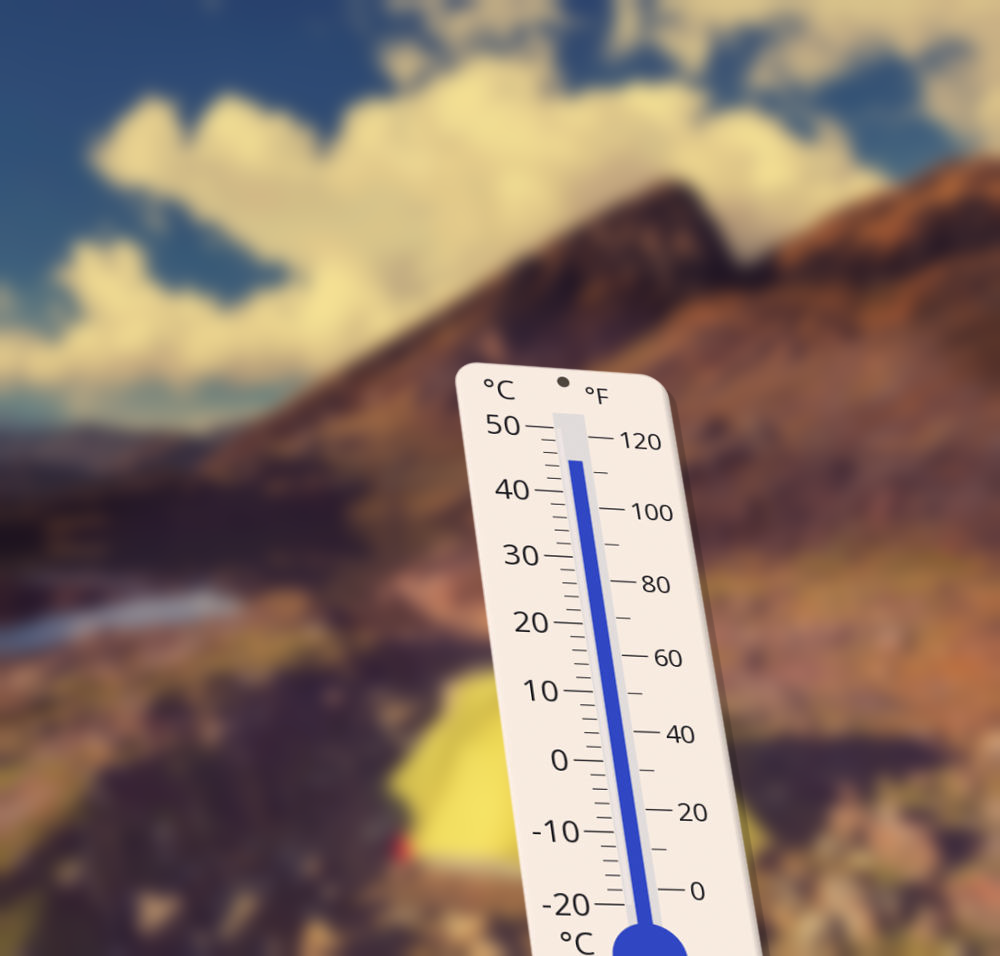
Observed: 45 °C
